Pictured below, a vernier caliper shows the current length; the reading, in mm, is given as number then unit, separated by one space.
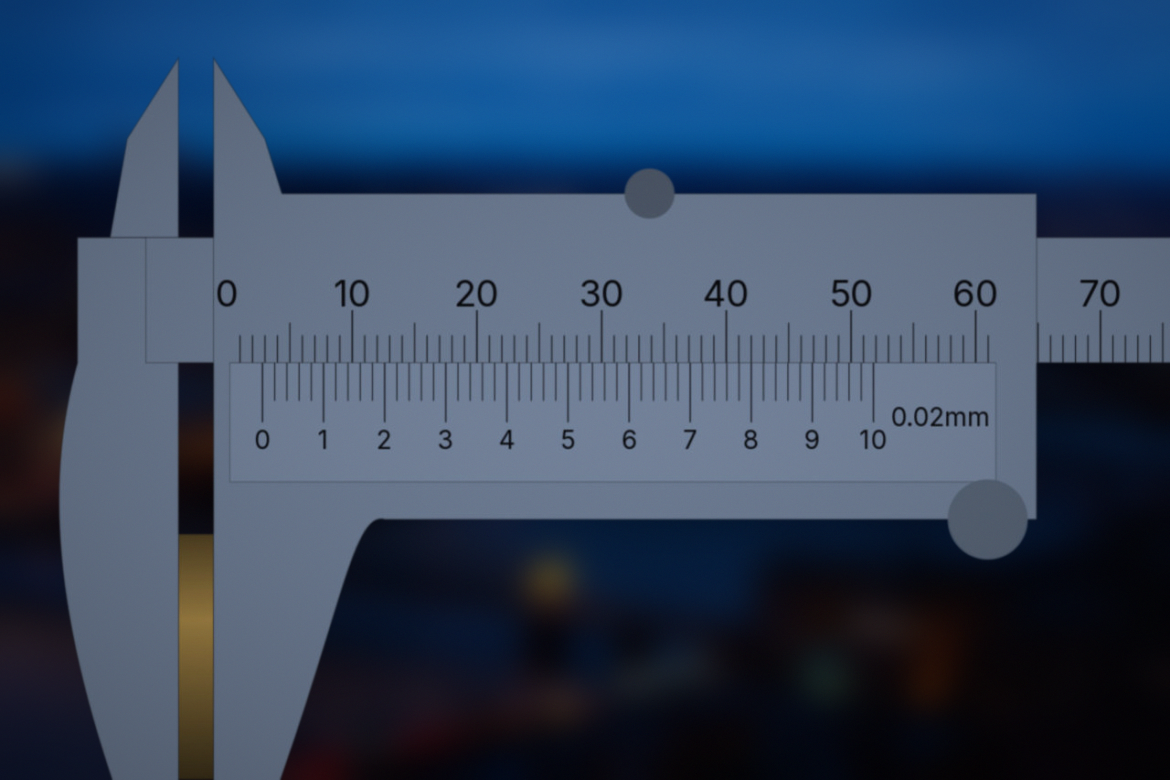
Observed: 2.8 mm
